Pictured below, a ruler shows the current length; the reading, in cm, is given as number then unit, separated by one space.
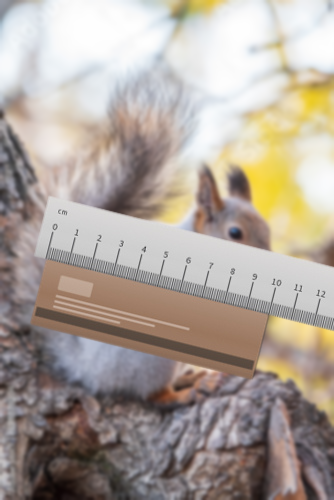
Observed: 10 cm
